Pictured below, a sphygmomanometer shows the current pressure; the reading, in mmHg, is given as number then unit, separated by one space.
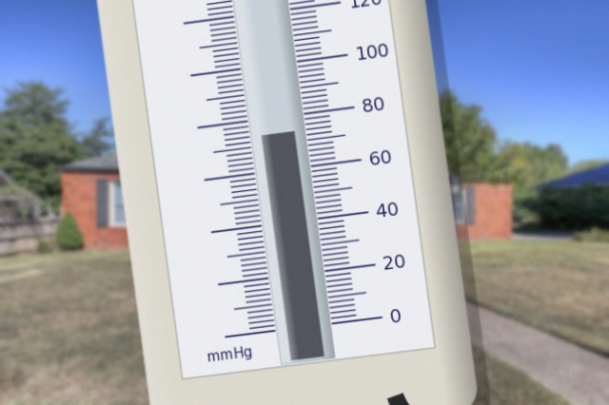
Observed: 74 mmHg
